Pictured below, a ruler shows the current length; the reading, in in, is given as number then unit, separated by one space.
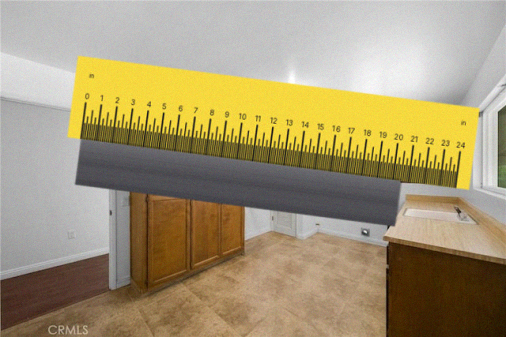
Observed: 20.5 in
